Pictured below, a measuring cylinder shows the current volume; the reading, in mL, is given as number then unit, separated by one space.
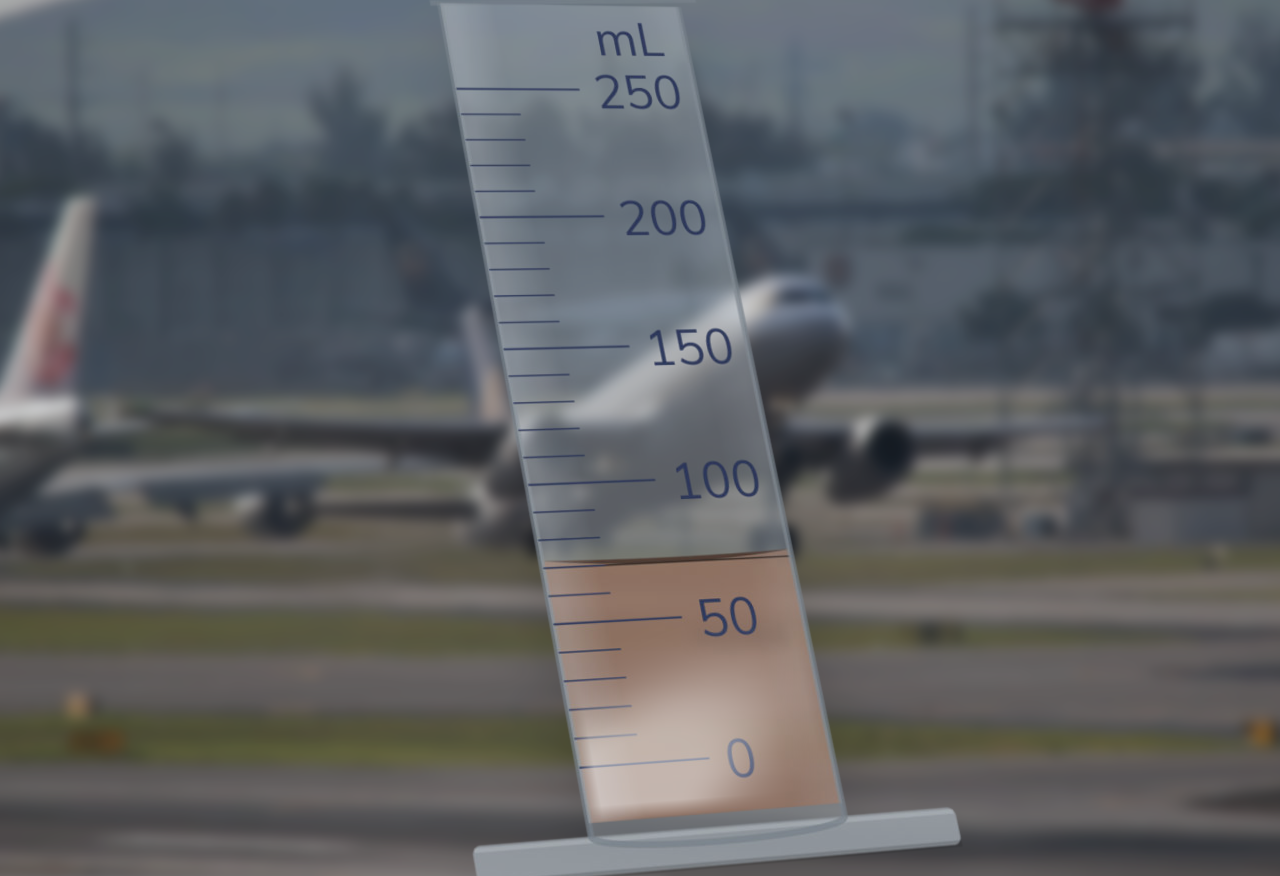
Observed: 70 mL
